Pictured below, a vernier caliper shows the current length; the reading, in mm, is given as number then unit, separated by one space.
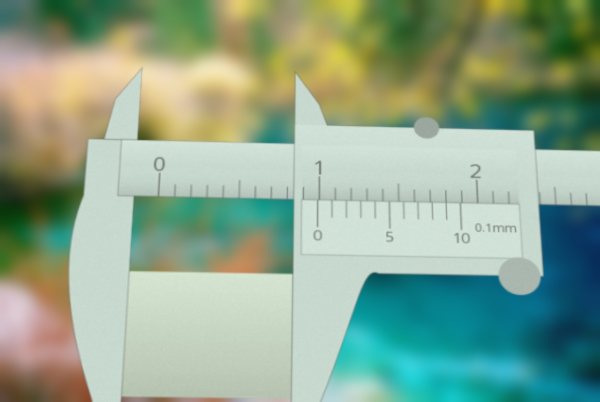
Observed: 9.9 mm
